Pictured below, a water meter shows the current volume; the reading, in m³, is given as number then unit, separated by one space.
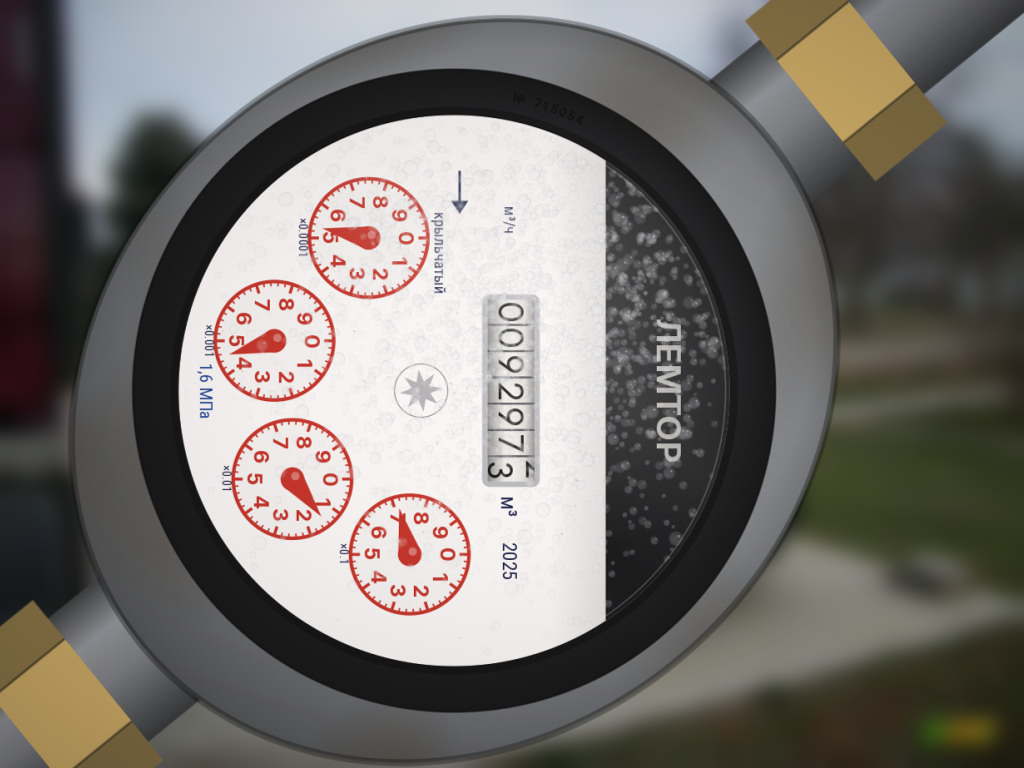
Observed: 92972.7145 m³
